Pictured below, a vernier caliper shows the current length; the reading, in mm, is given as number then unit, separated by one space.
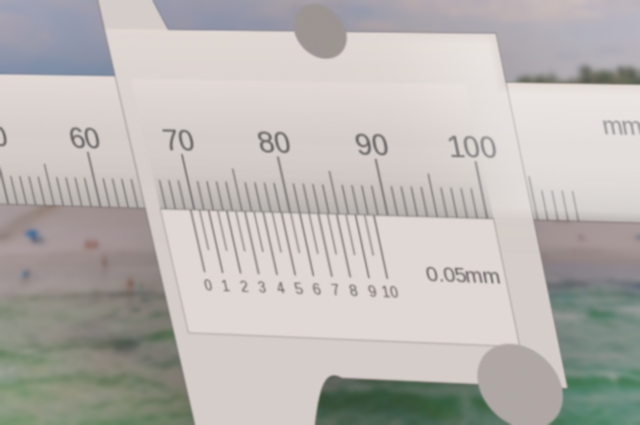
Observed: 69.6 mm
